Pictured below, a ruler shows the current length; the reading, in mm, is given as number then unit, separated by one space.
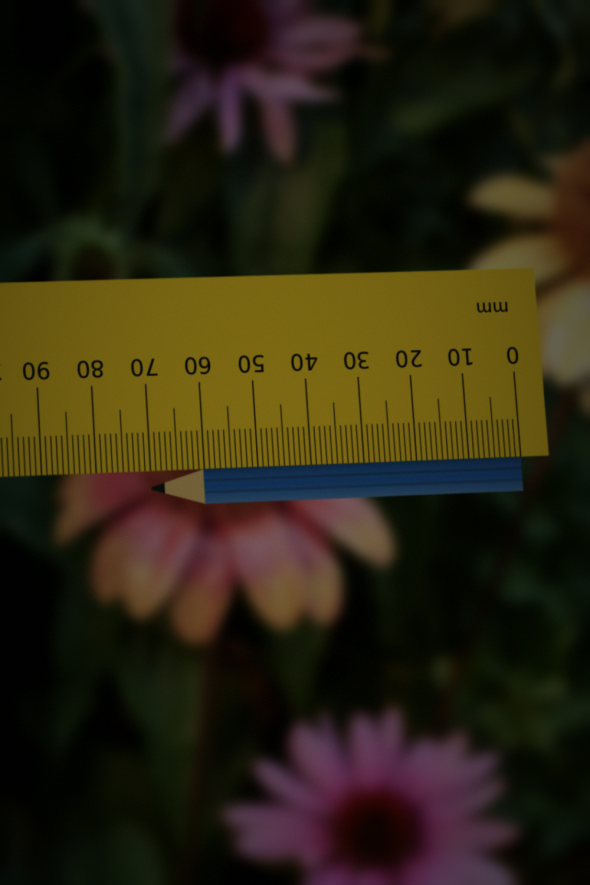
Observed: 70 mm
